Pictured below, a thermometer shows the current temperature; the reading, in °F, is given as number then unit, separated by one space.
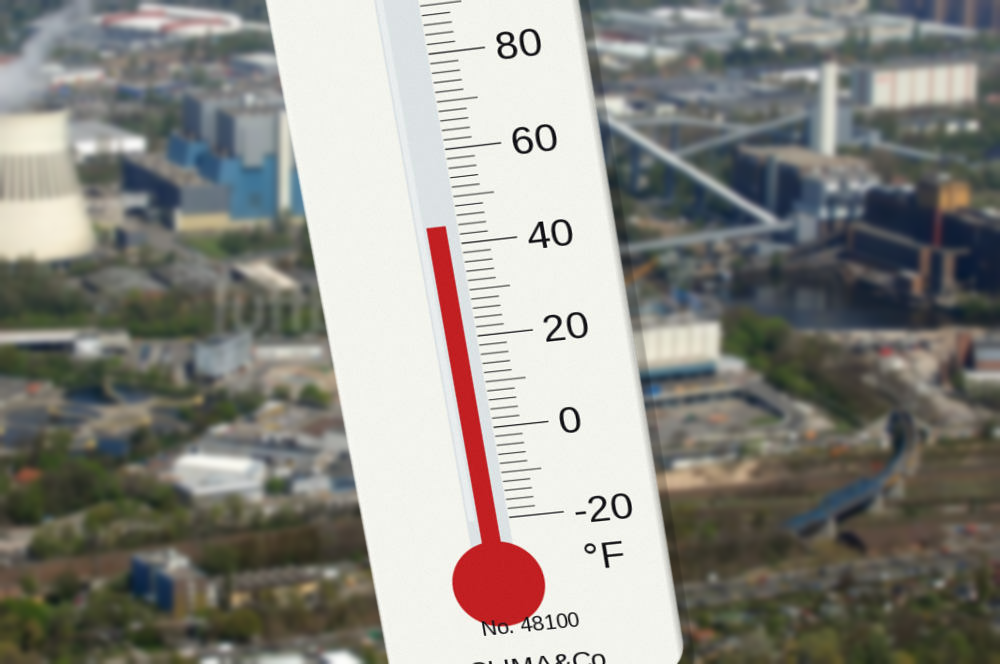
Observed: 44 °F
